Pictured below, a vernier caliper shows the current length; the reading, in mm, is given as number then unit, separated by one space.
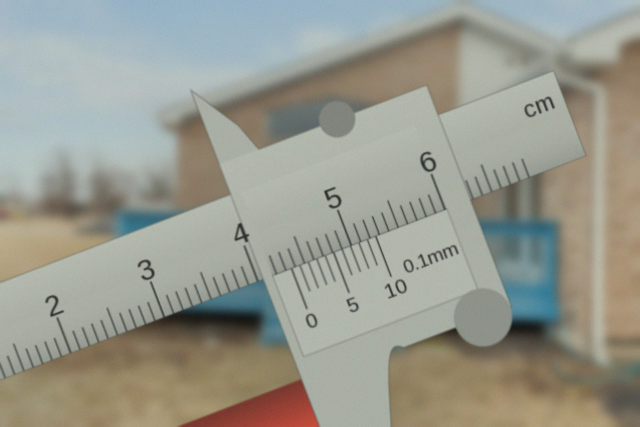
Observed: 43.6 mm
